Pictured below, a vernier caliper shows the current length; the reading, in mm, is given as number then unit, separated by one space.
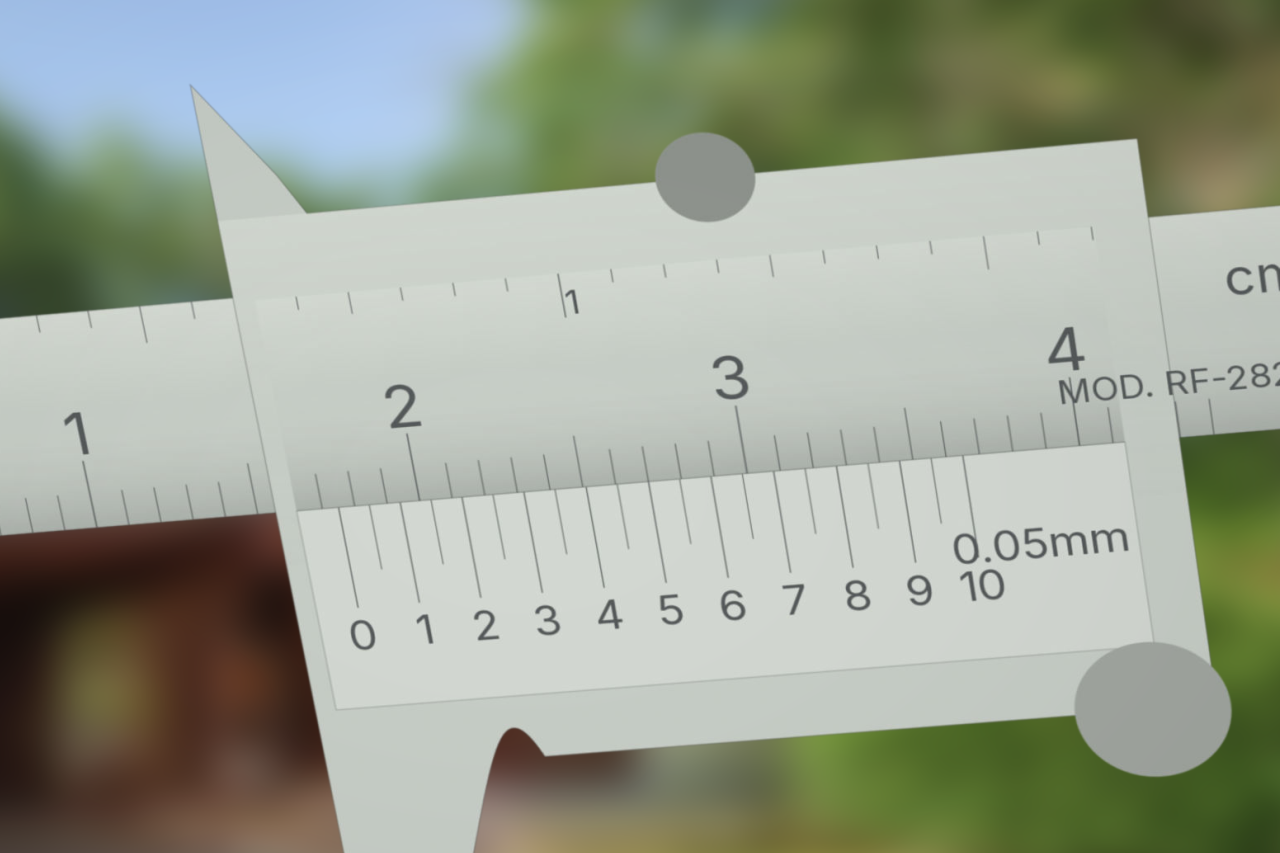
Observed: 17.50 mm
